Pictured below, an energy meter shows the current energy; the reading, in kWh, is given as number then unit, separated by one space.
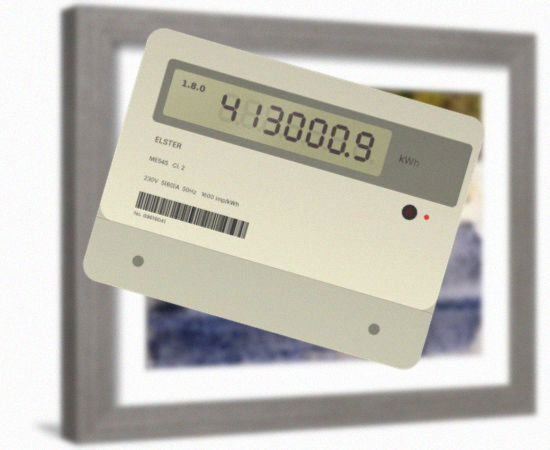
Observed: 413000.9 kWh
